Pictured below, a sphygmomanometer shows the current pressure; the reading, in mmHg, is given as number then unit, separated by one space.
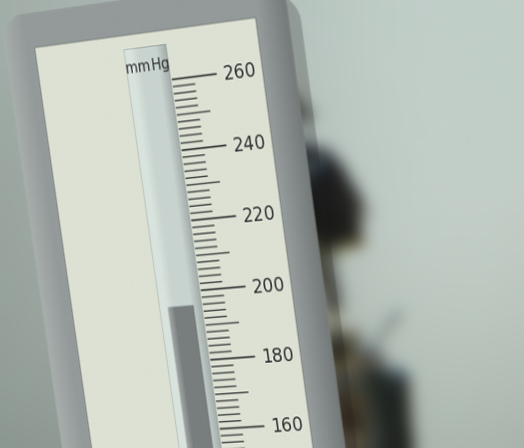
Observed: 196 mmHg
